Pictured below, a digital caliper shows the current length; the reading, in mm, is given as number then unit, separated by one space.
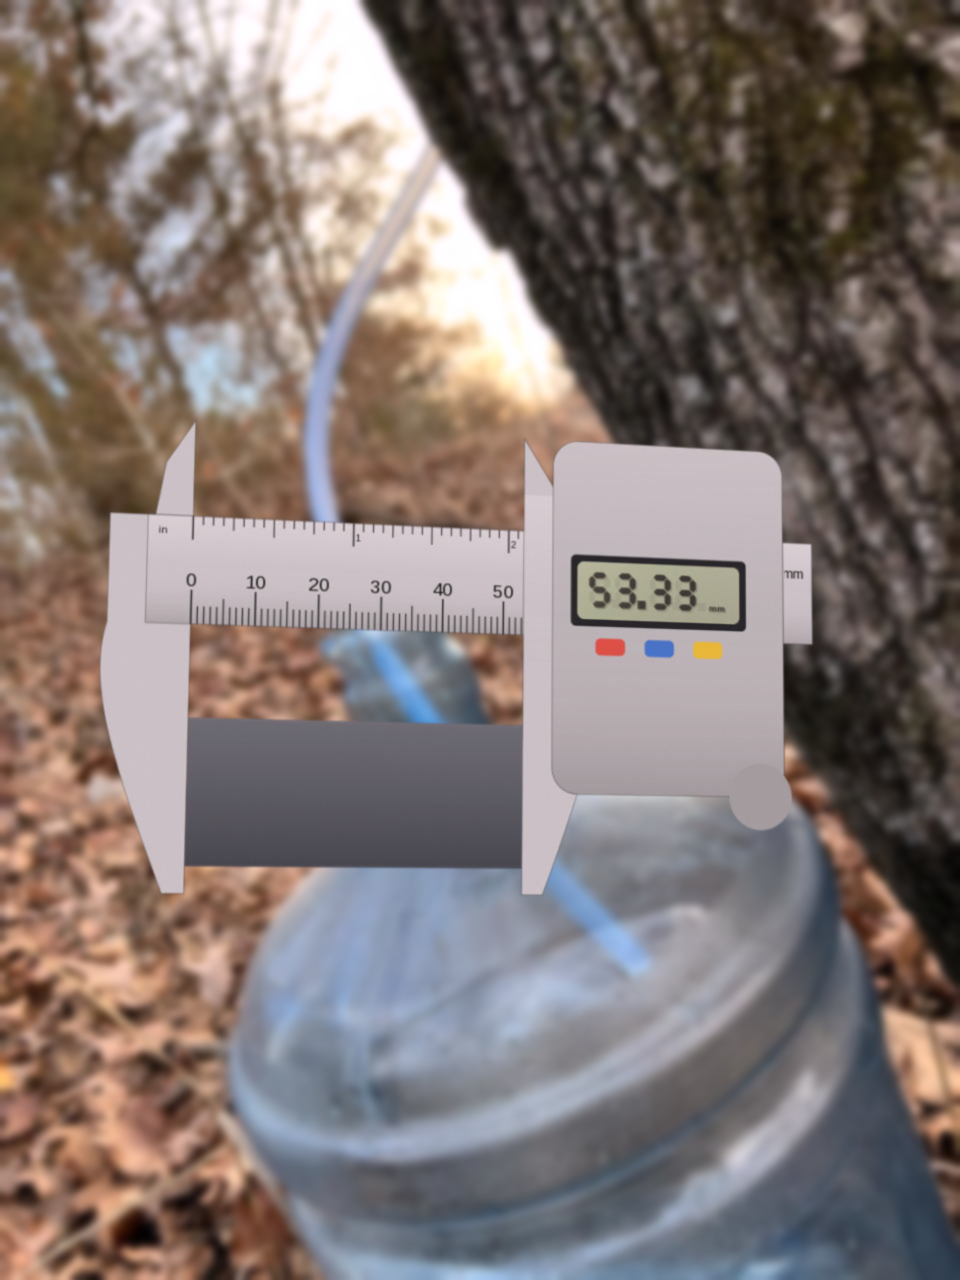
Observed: 53.33 mm
